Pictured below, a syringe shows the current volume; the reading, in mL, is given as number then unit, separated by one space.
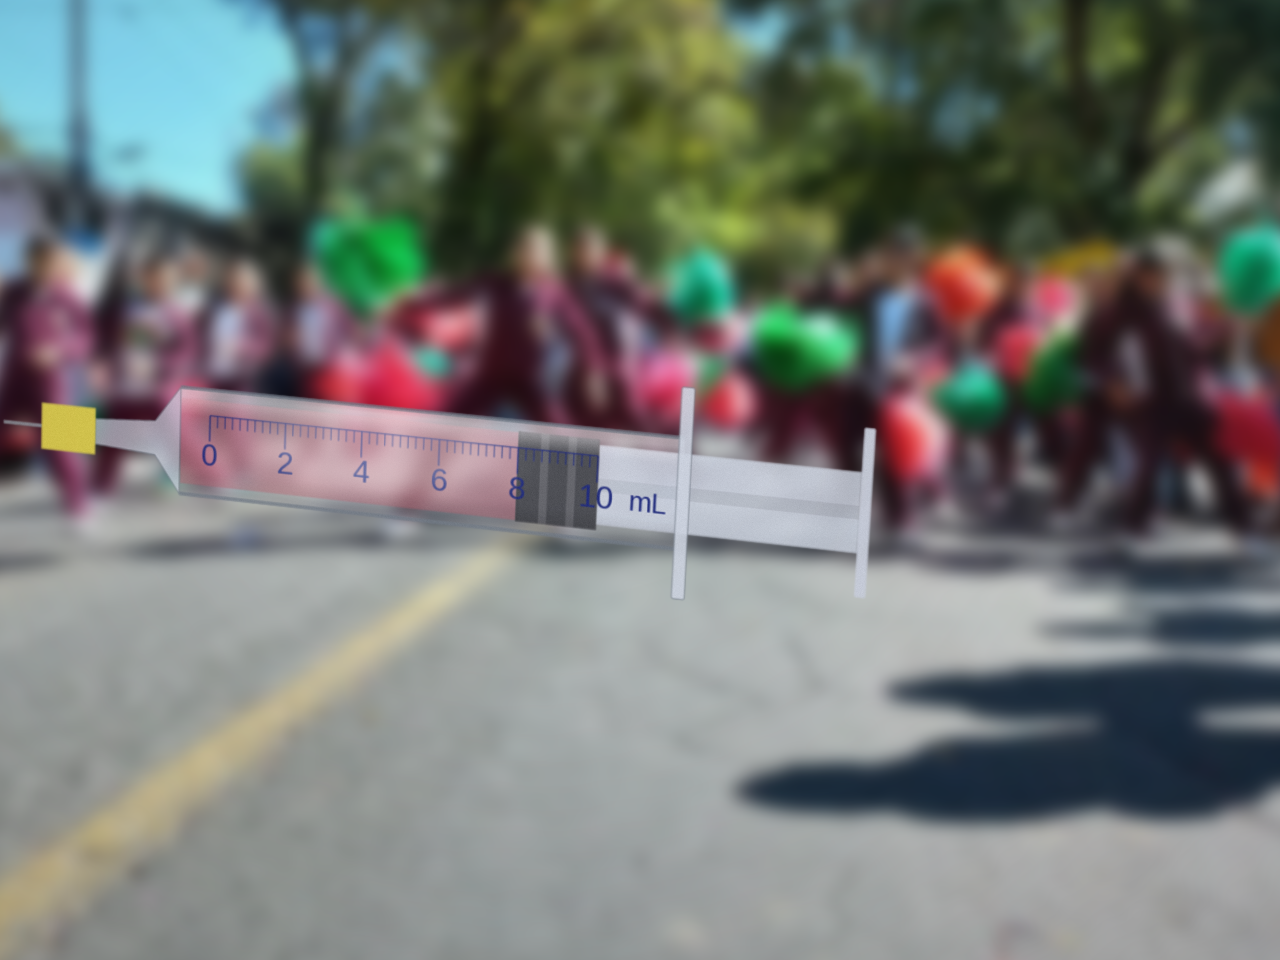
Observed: 8 mL
